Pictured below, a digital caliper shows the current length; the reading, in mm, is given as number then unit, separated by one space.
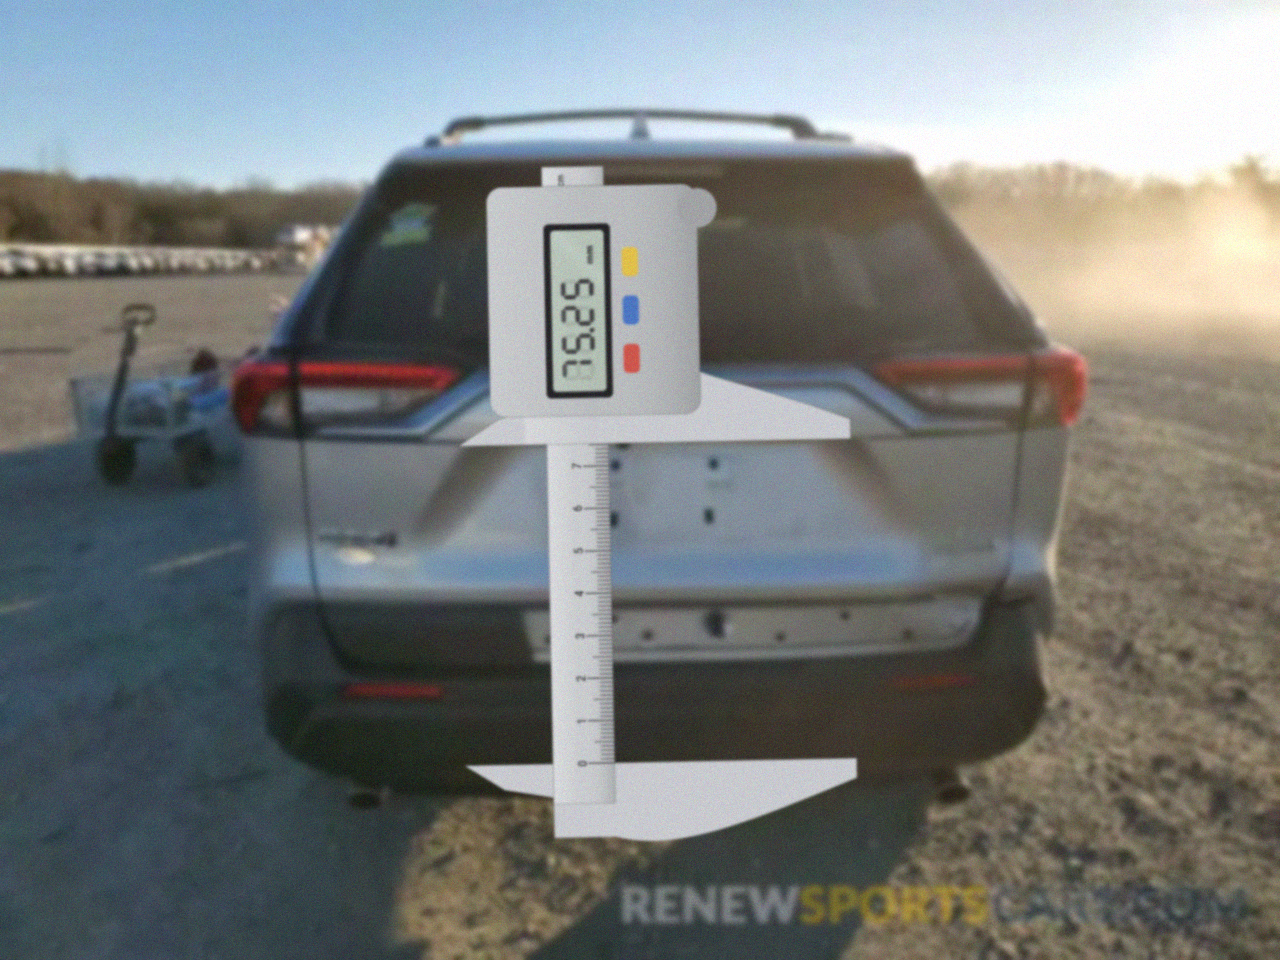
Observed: 75.25 mm
